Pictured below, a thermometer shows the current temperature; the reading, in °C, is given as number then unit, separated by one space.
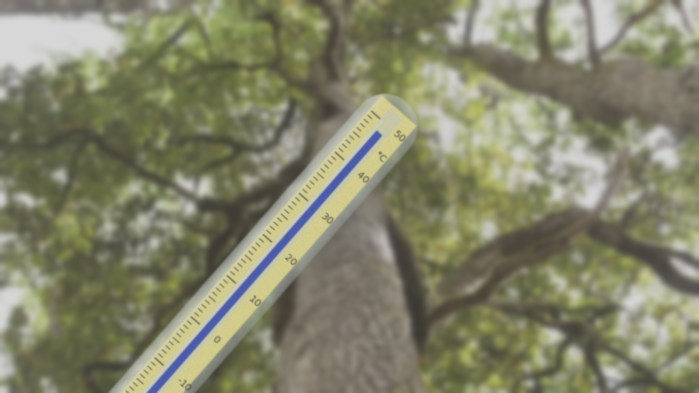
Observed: 48 °C
